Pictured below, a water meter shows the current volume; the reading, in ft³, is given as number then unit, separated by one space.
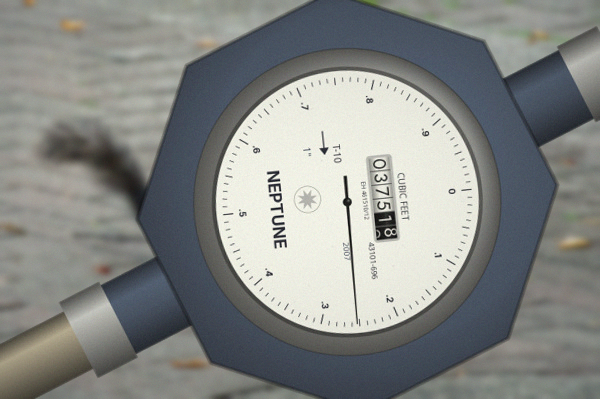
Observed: 37518.25 ft³
